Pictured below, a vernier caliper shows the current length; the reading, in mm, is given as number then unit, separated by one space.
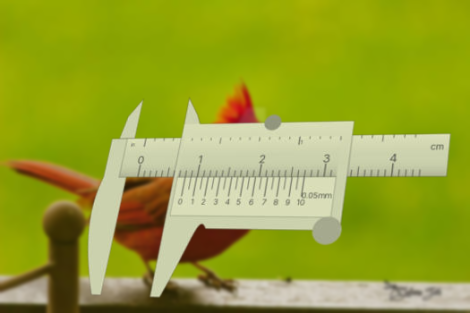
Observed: 8.0 mm
